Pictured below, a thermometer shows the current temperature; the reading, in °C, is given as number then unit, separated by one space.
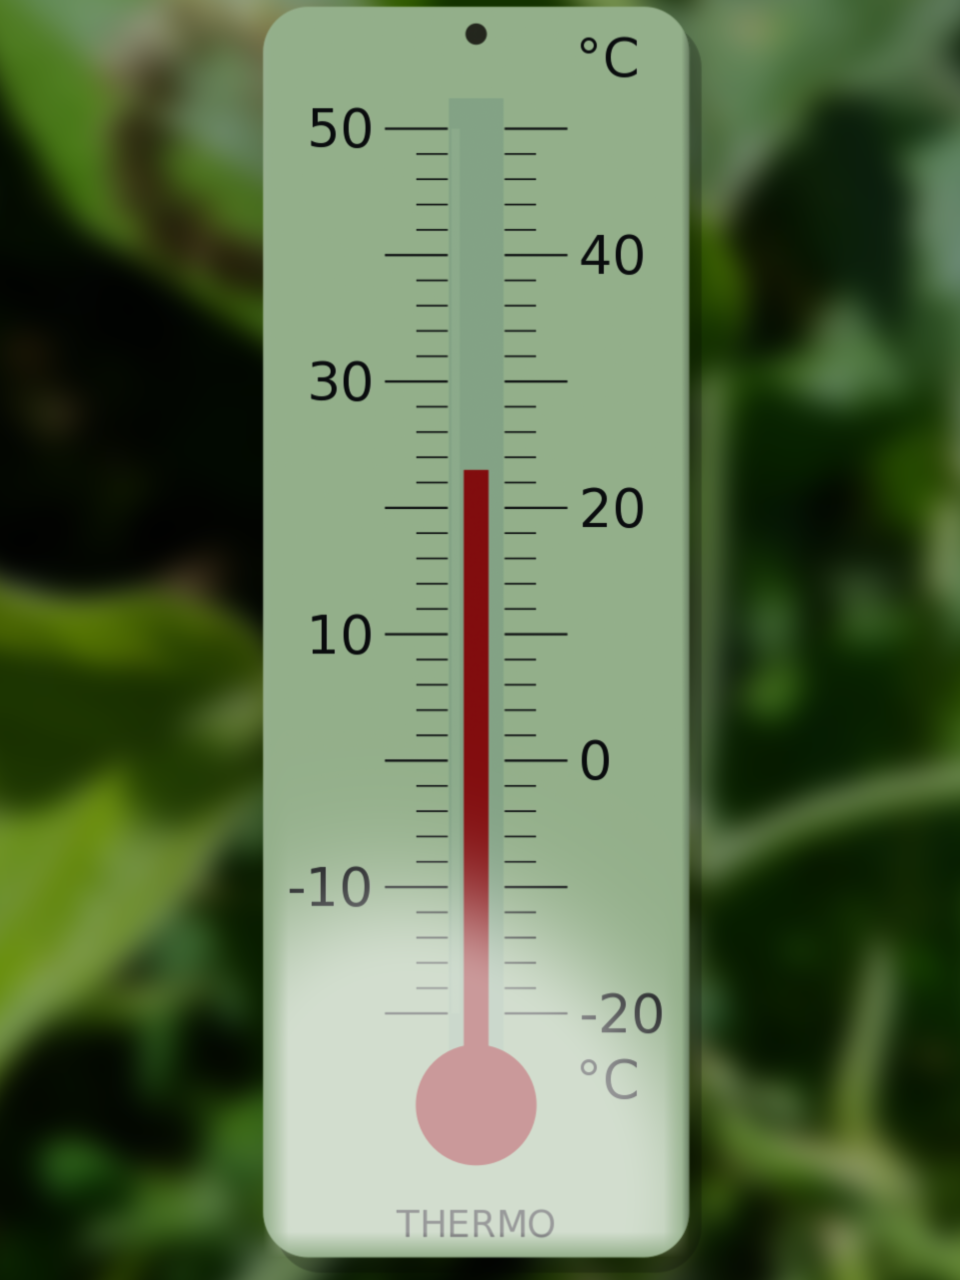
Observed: 23 °C
